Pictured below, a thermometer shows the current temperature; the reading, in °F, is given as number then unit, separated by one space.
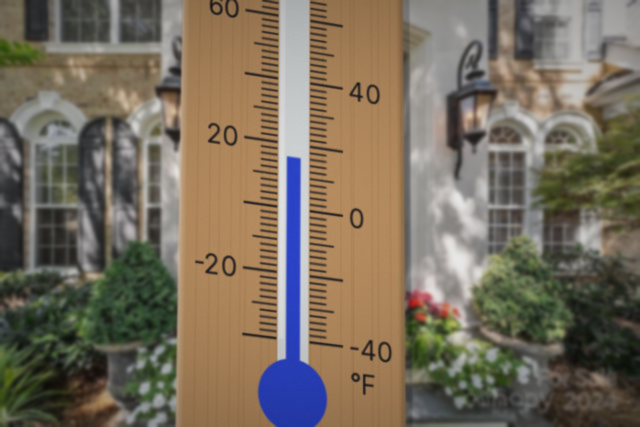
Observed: 16 °F
